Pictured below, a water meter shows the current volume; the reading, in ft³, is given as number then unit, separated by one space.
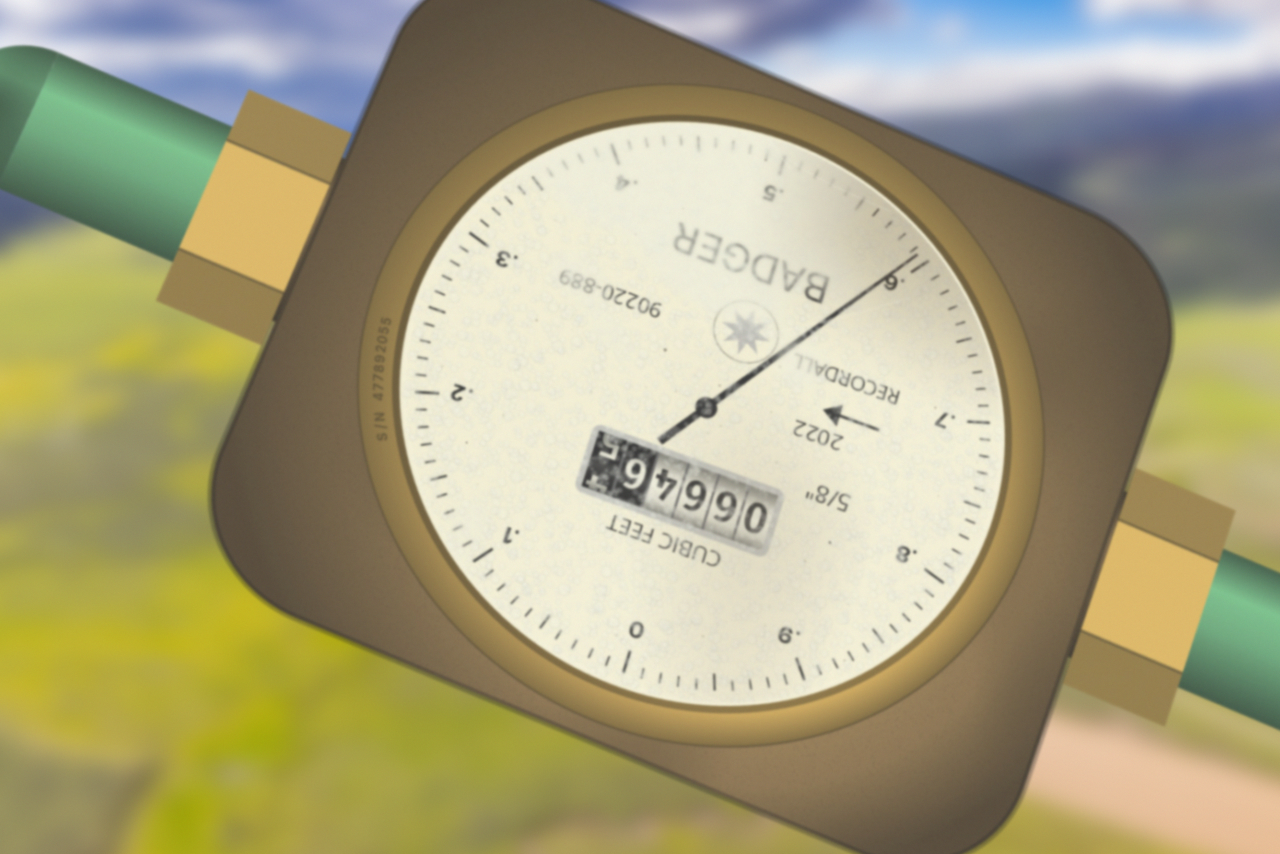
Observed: 66464.59 ft³
